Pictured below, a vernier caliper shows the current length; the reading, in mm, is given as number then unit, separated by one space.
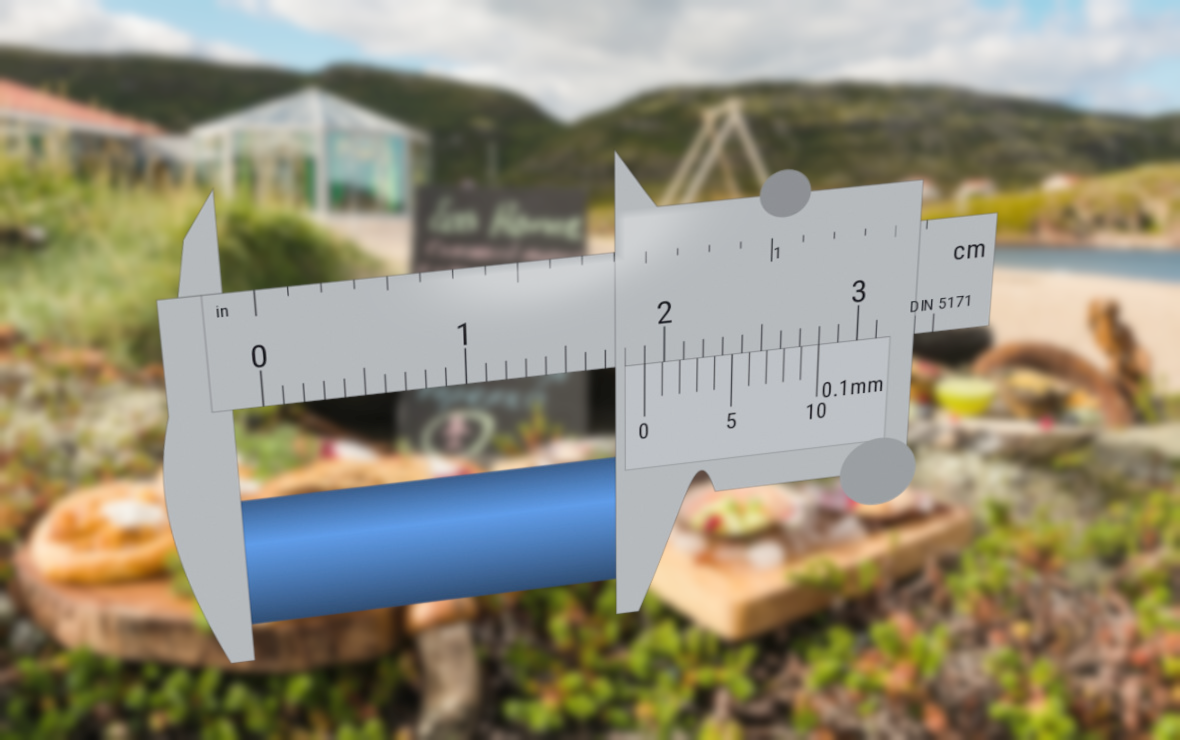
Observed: 19.0 mm
